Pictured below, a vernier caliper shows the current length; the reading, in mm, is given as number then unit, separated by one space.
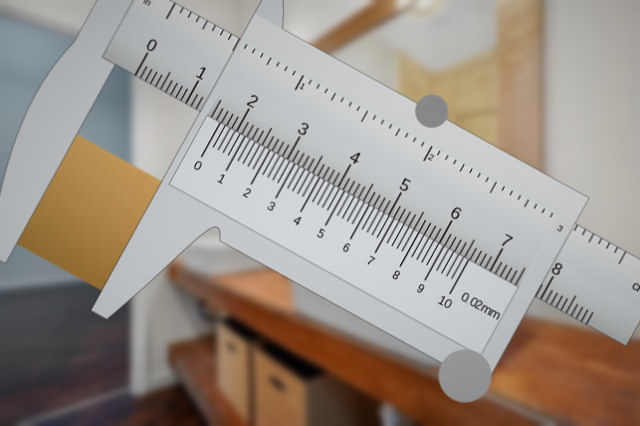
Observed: 16.8 mm
